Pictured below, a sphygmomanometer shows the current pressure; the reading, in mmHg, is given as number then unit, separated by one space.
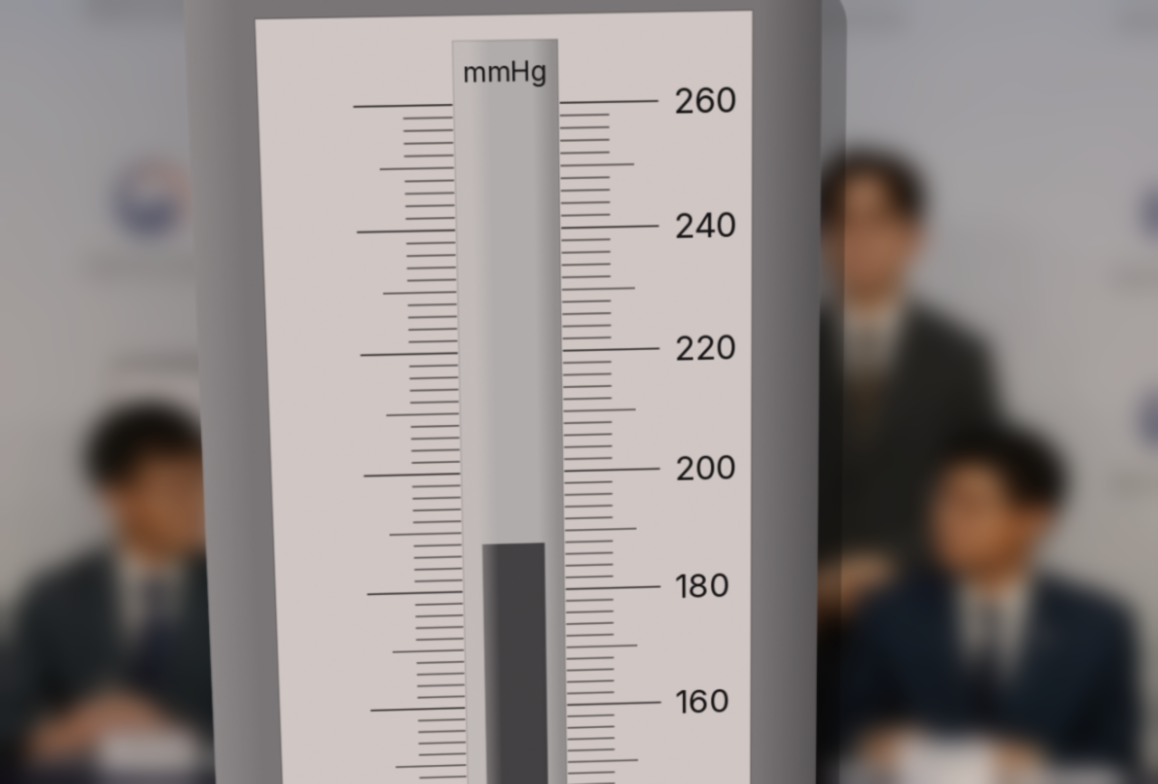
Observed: 188 mmHg
